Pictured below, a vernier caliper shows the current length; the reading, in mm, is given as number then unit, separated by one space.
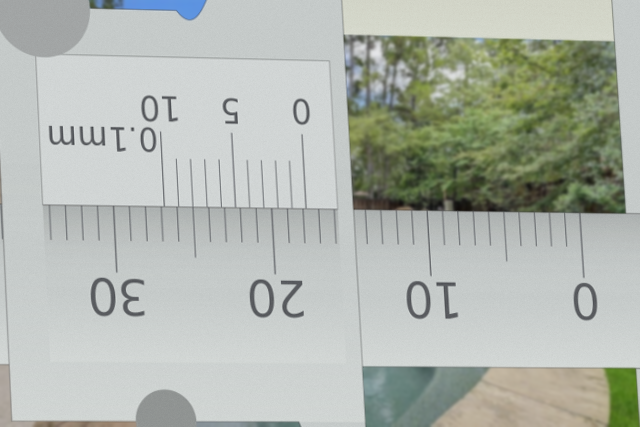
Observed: 17.8 mm
